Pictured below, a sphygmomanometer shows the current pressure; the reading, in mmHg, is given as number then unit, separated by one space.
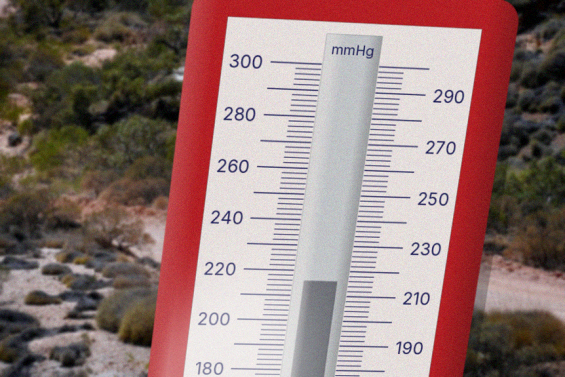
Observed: 216 mmHg
